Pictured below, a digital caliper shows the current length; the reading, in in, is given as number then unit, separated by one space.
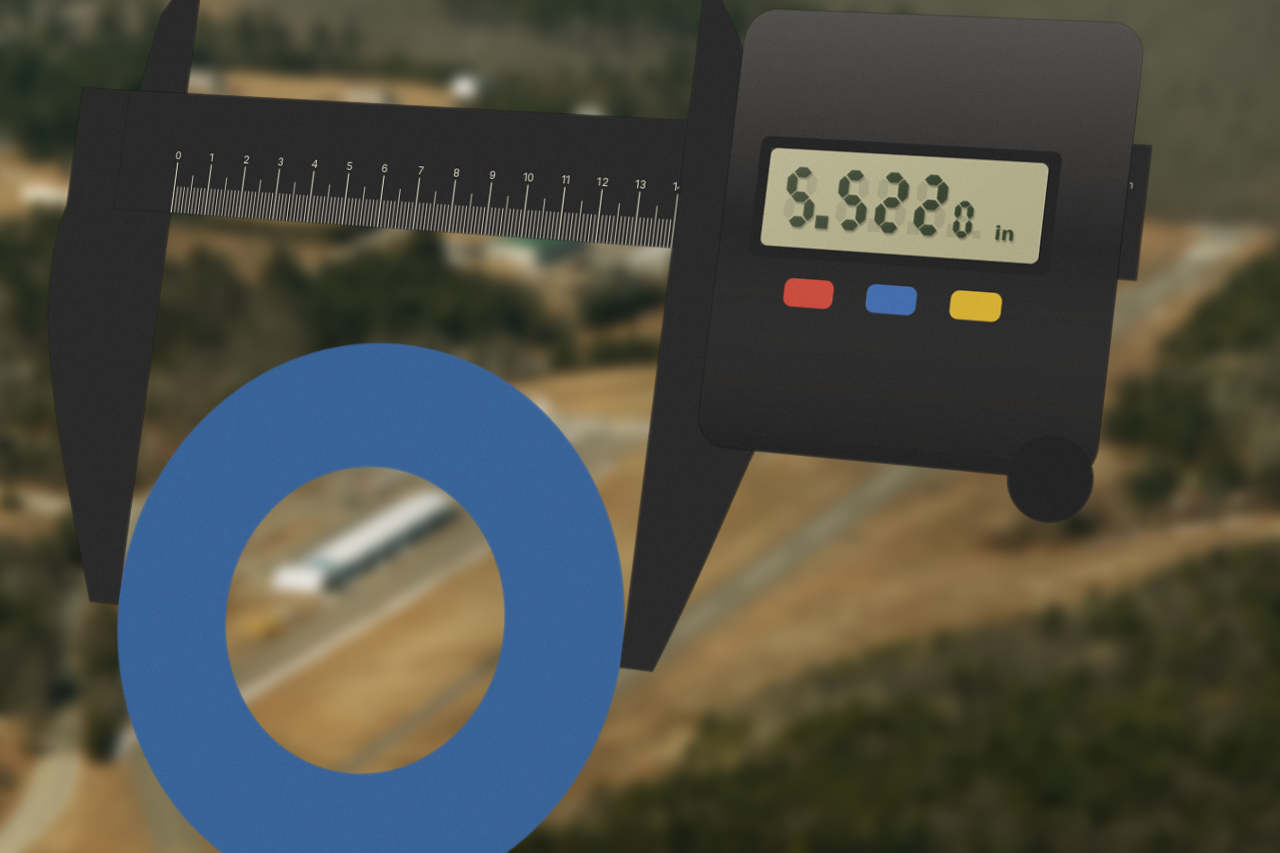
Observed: 5.5220 in
